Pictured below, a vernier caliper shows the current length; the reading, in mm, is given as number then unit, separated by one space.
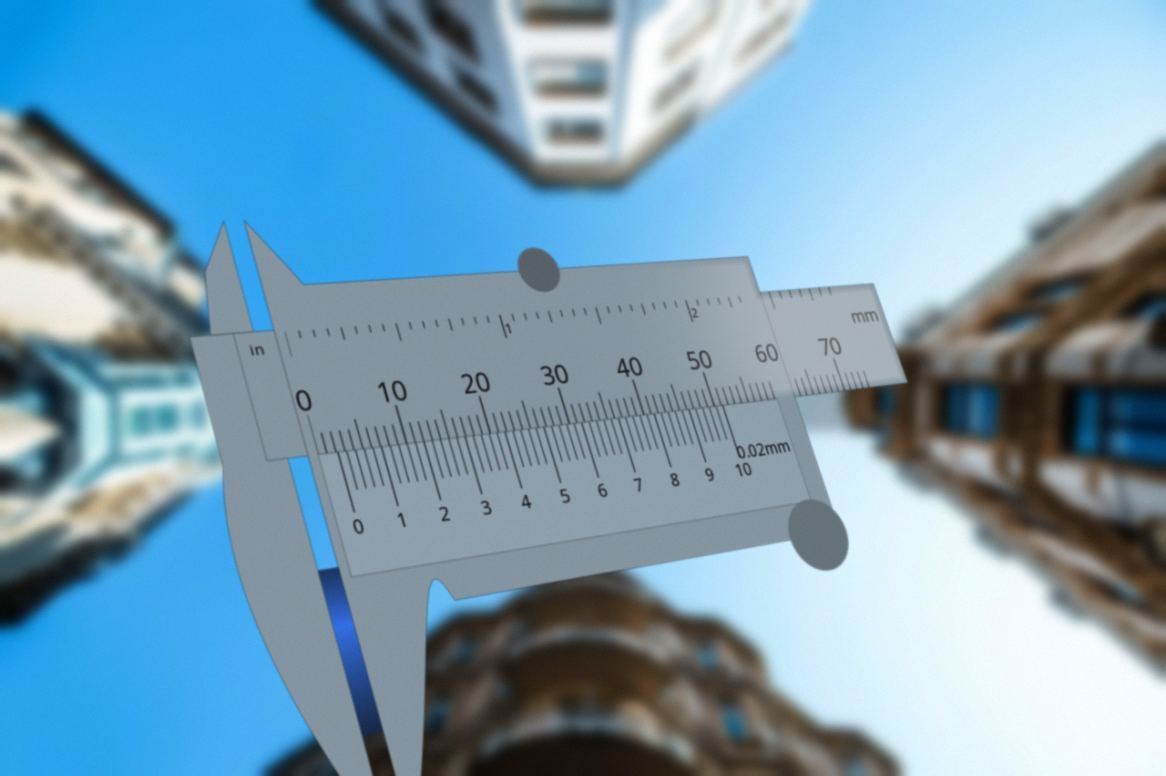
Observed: 2.2 mm
